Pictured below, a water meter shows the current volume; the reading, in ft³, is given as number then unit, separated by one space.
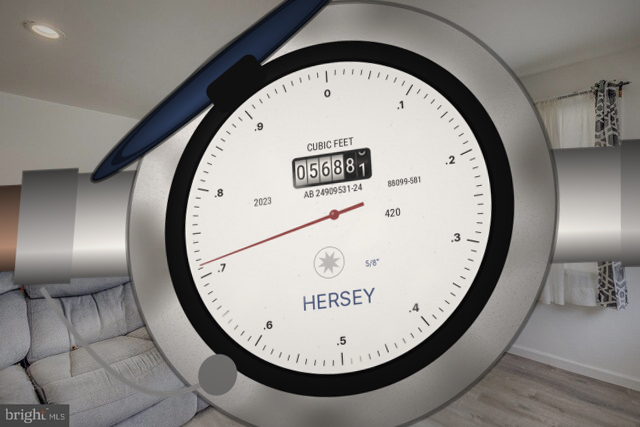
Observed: 56880.71 ft³
